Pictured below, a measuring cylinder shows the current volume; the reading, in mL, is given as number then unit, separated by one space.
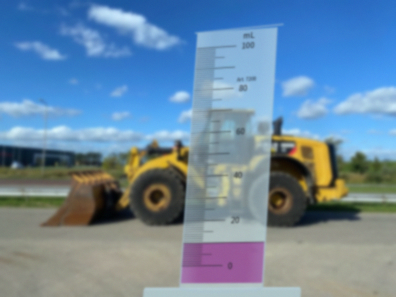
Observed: 10 mL
